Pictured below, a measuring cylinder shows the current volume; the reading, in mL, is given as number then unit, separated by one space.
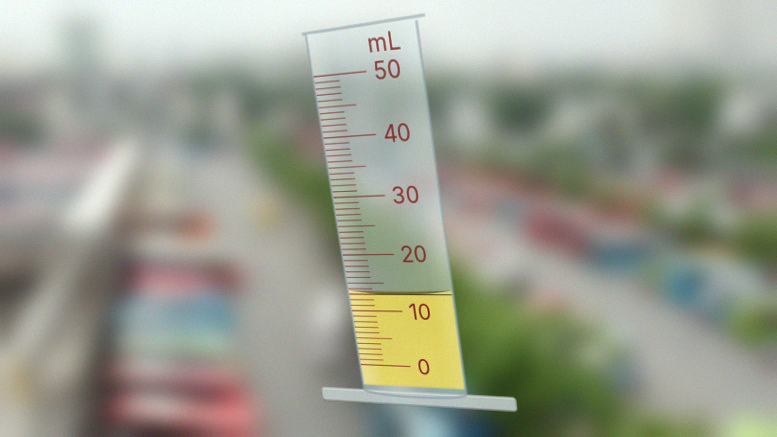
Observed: 13 mL
